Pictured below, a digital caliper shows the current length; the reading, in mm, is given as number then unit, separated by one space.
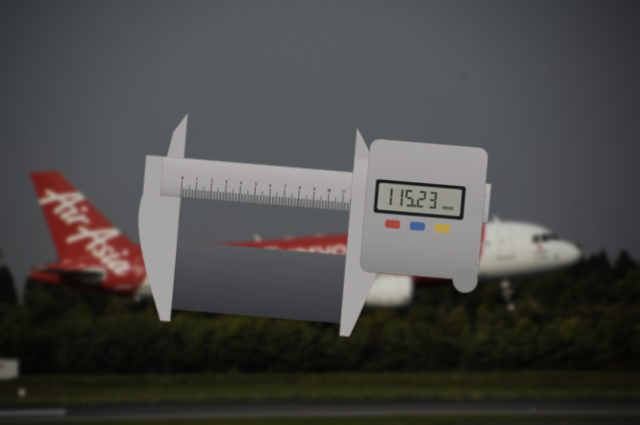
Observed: 115.23 mm
